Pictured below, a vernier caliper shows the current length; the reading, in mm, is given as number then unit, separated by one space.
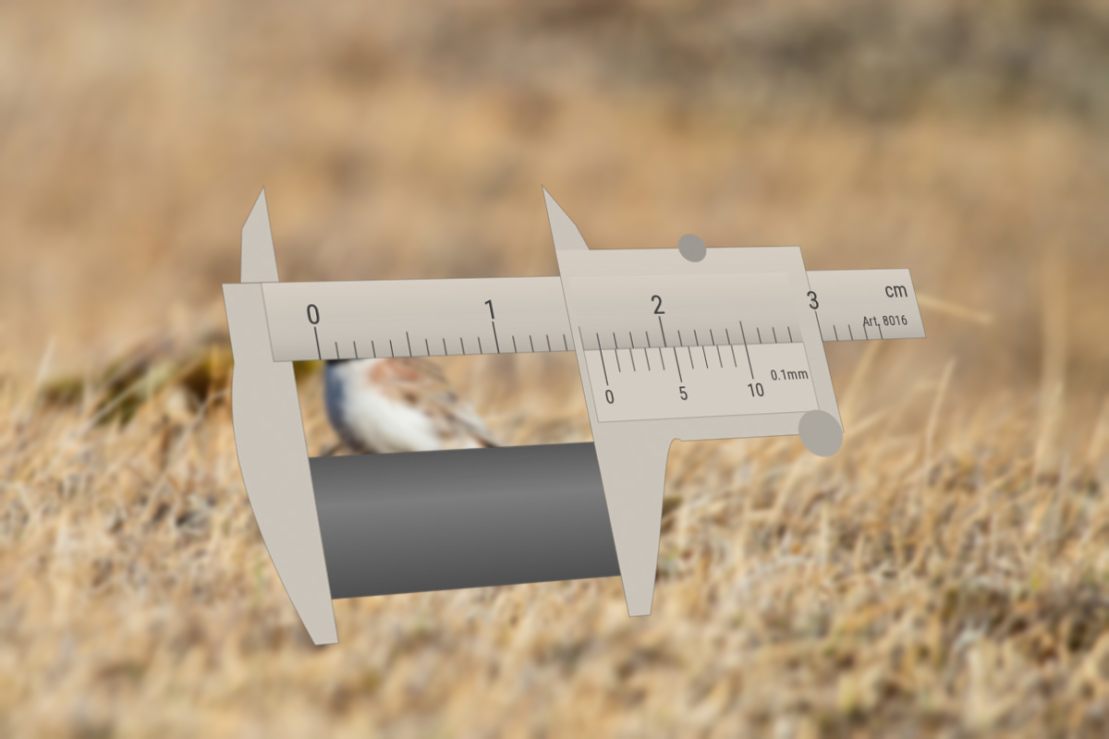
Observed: 16.0 mm
